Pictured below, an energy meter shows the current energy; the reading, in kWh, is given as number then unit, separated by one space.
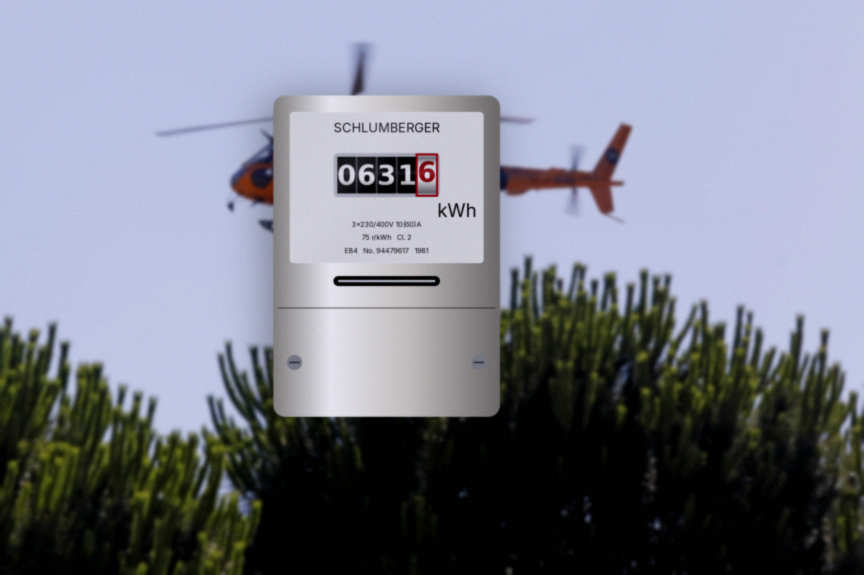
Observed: 631.6 kWh
